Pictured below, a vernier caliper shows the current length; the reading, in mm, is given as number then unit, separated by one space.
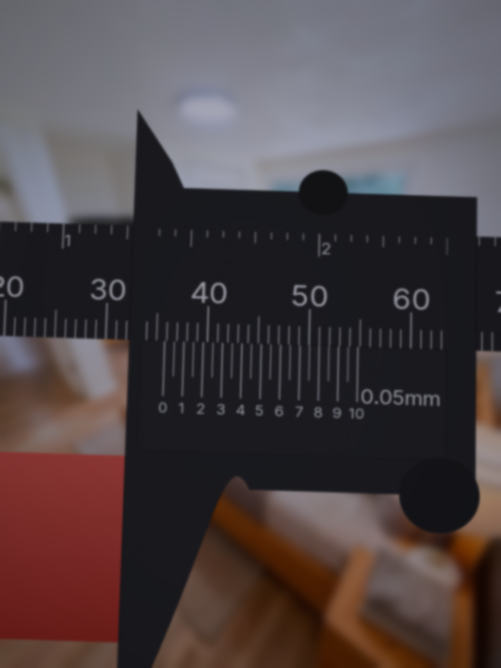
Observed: 35.8 mm
